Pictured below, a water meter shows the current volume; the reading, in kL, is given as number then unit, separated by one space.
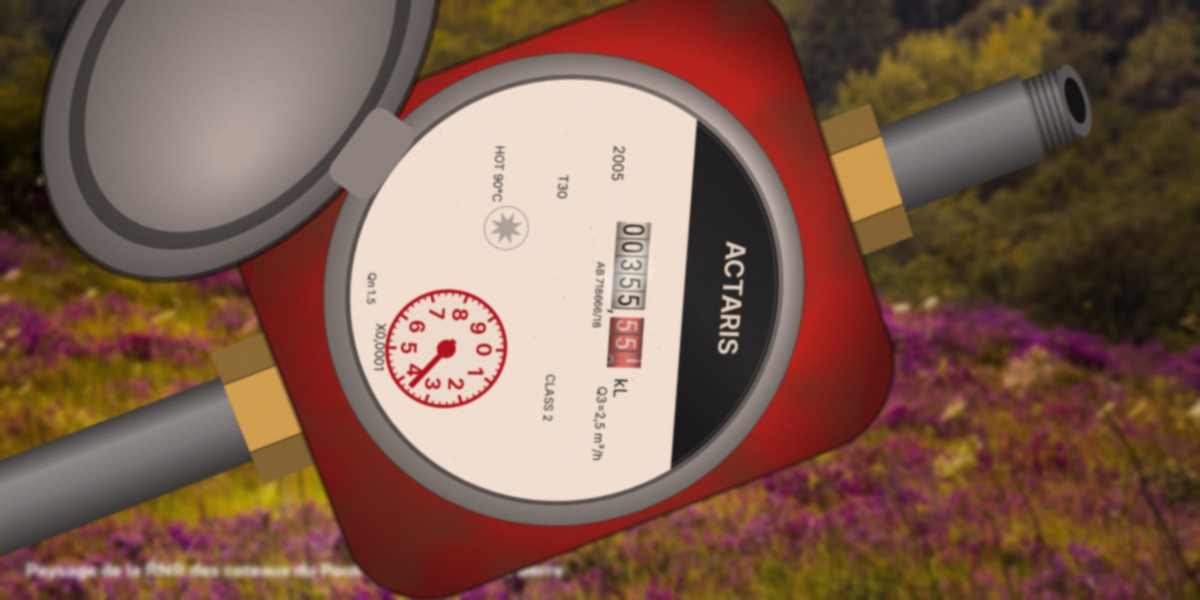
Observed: 355.5513 kL
